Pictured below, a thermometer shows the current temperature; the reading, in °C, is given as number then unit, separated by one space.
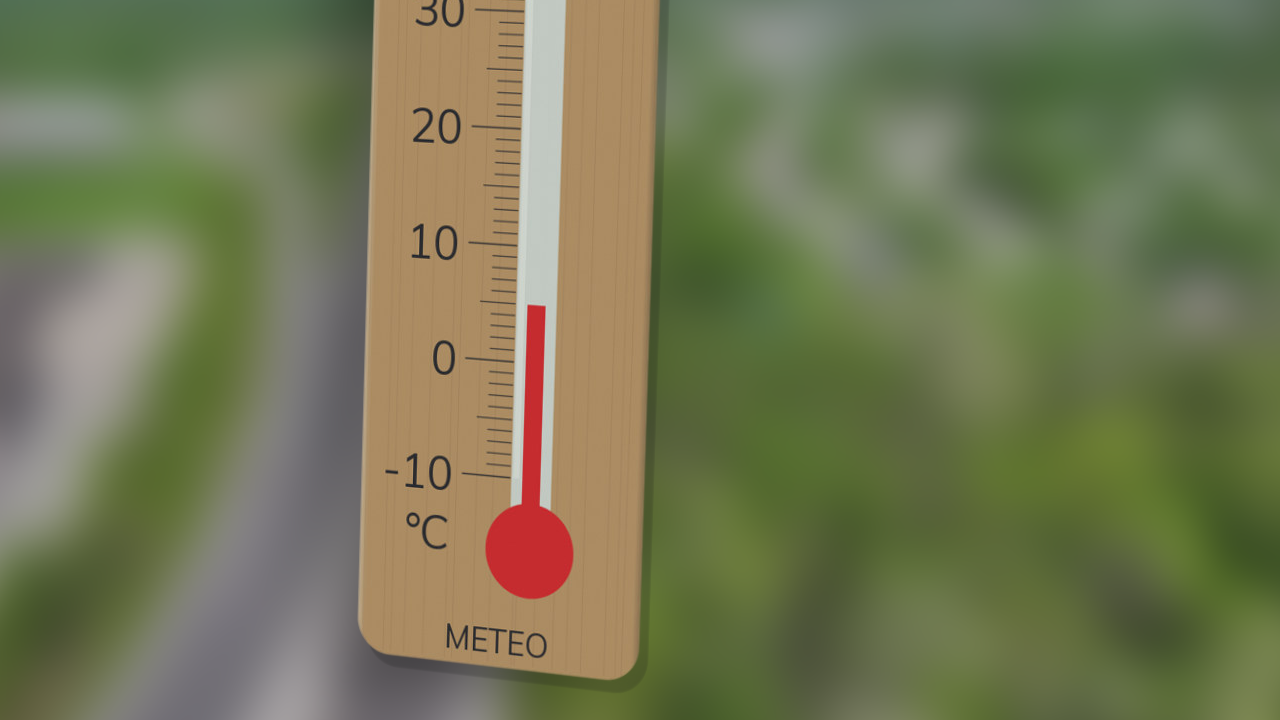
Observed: 5 °C
